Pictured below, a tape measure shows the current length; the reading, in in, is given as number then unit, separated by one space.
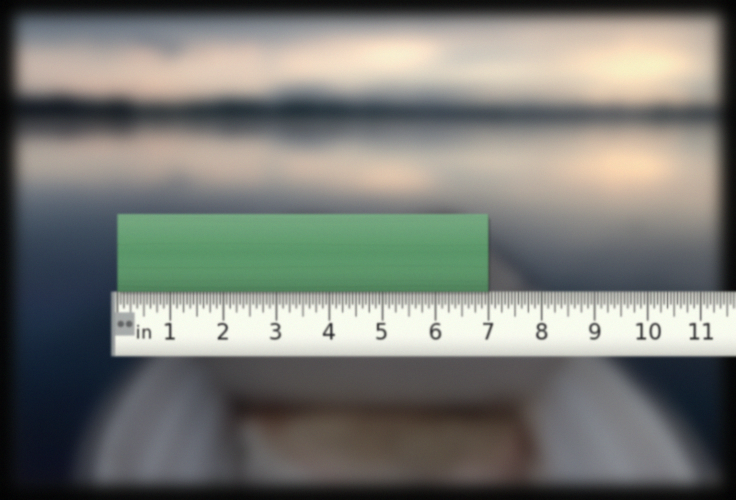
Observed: 7 in
